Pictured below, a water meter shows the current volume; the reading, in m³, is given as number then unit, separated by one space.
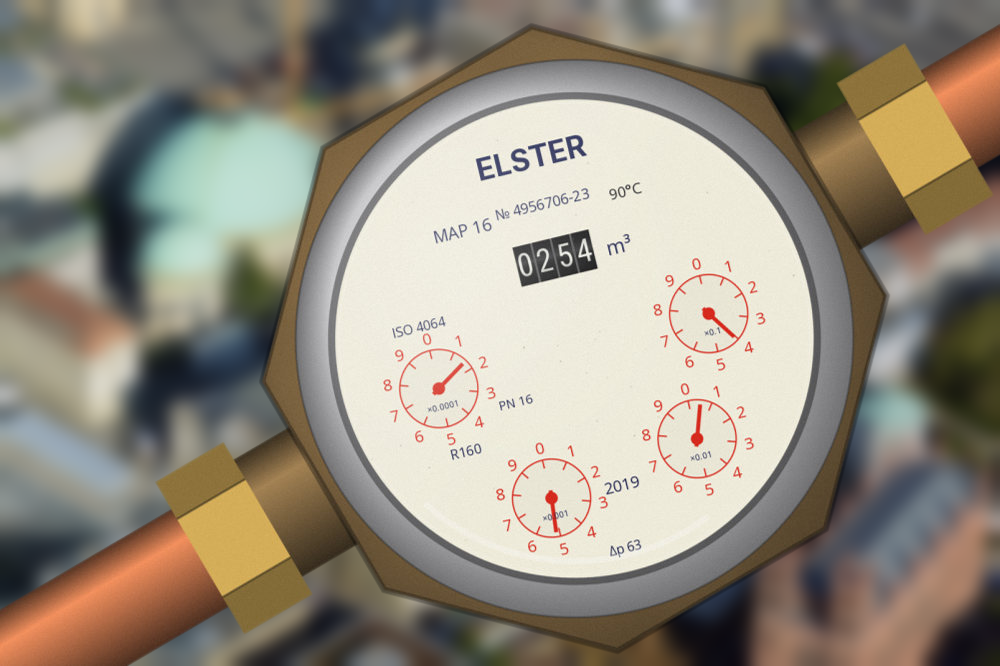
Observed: 254.4051 m³
